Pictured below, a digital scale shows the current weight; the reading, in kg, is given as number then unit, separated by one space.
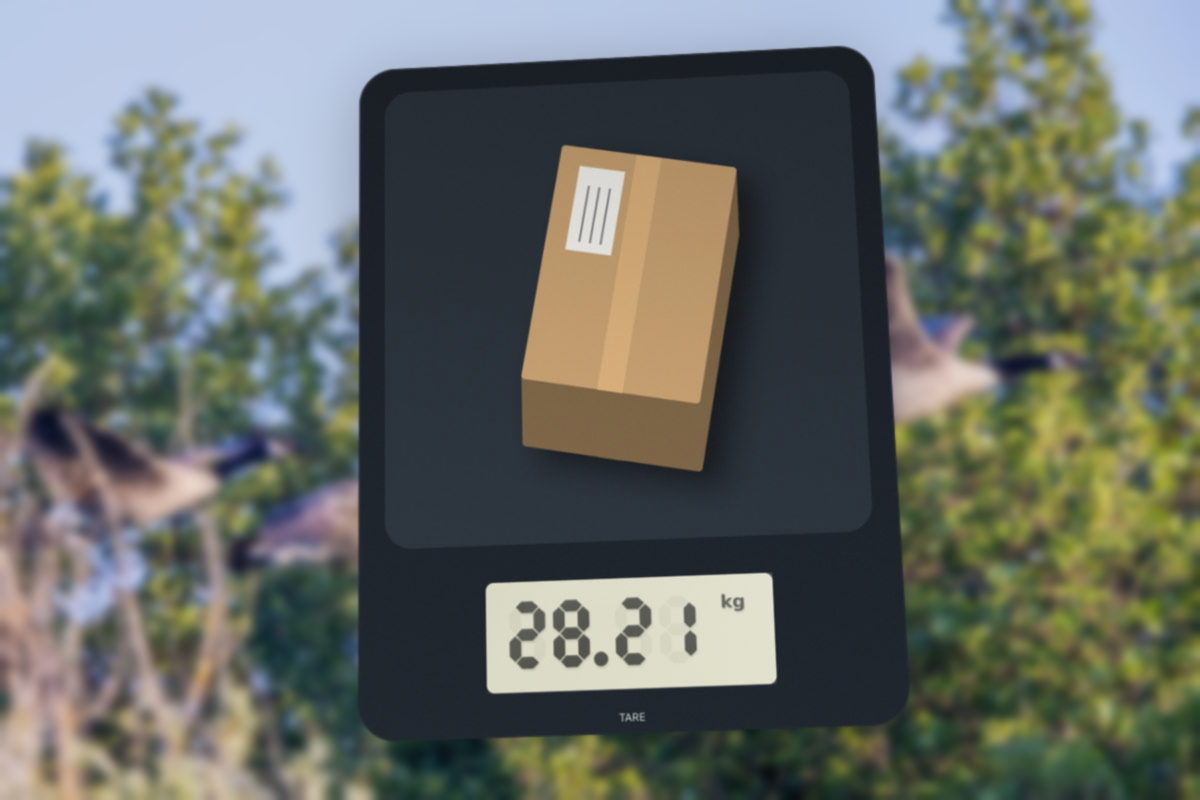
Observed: 28.21 kg
